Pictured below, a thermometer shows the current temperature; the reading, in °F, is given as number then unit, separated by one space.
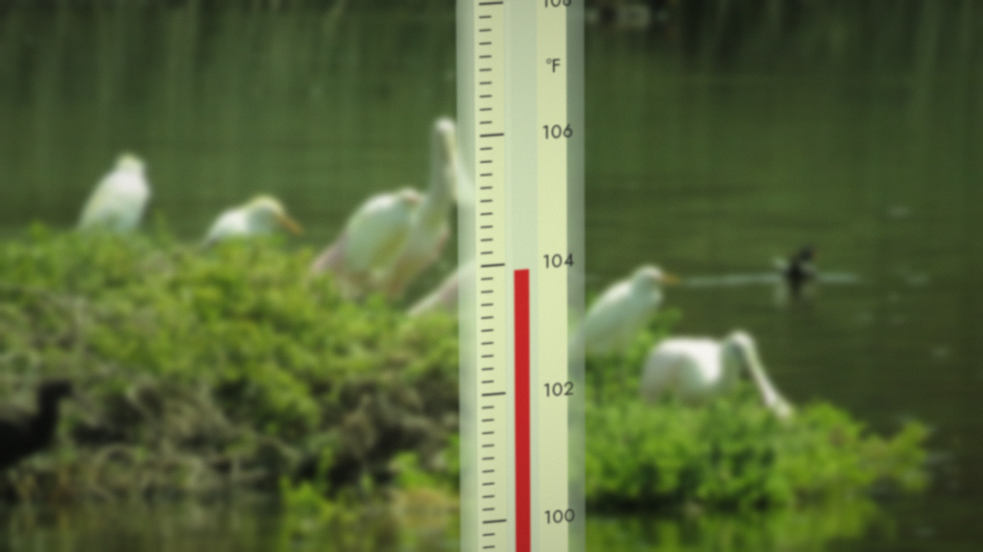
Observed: 103.9 °F
